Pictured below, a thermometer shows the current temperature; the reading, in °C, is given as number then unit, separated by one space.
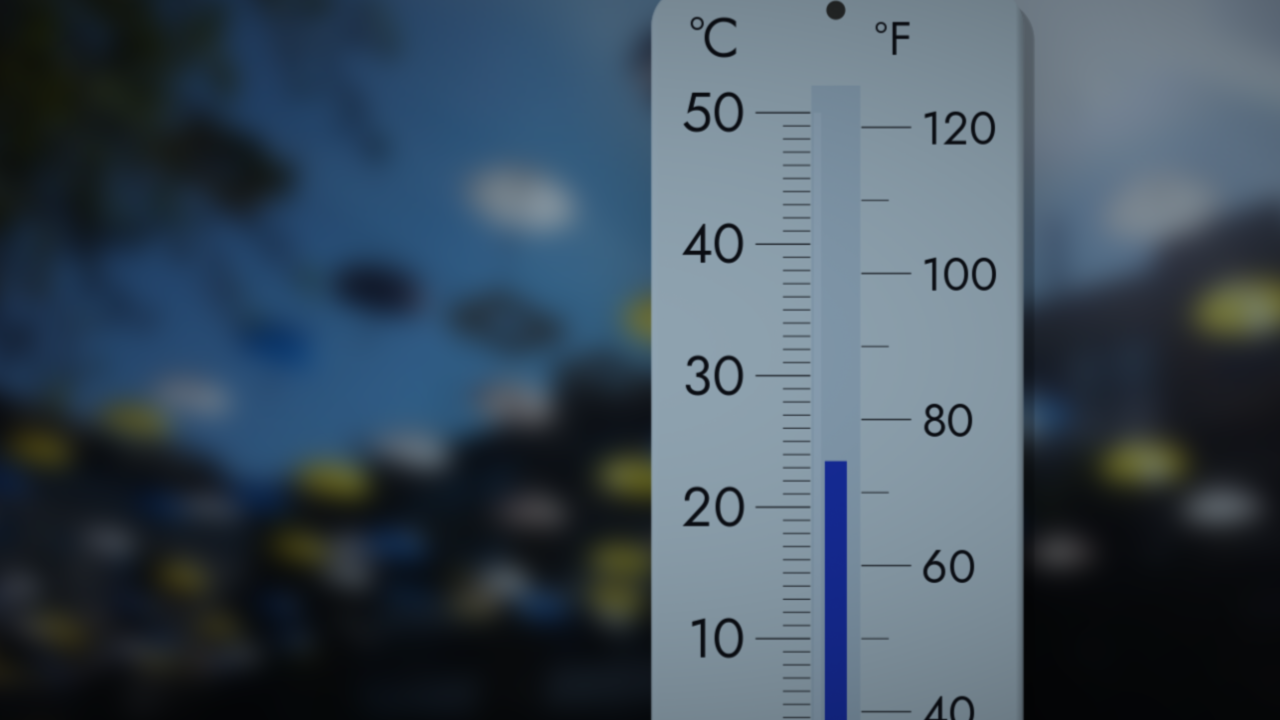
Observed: 23.5 °C
